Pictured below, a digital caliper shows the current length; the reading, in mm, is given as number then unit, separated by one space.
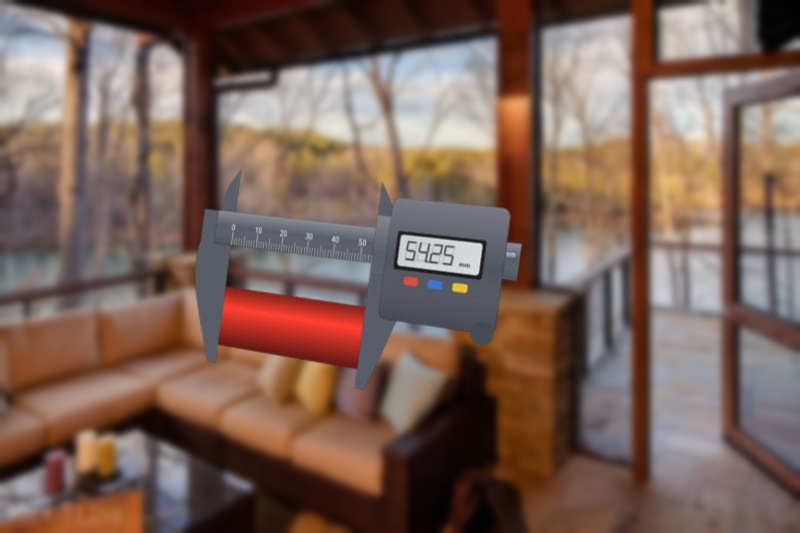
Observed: 54.25 mm
